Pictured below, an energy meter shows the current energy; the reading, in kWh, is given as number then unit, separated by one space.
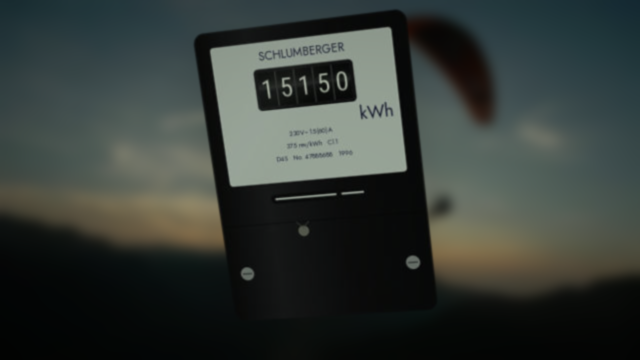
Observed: 15150 kWh
